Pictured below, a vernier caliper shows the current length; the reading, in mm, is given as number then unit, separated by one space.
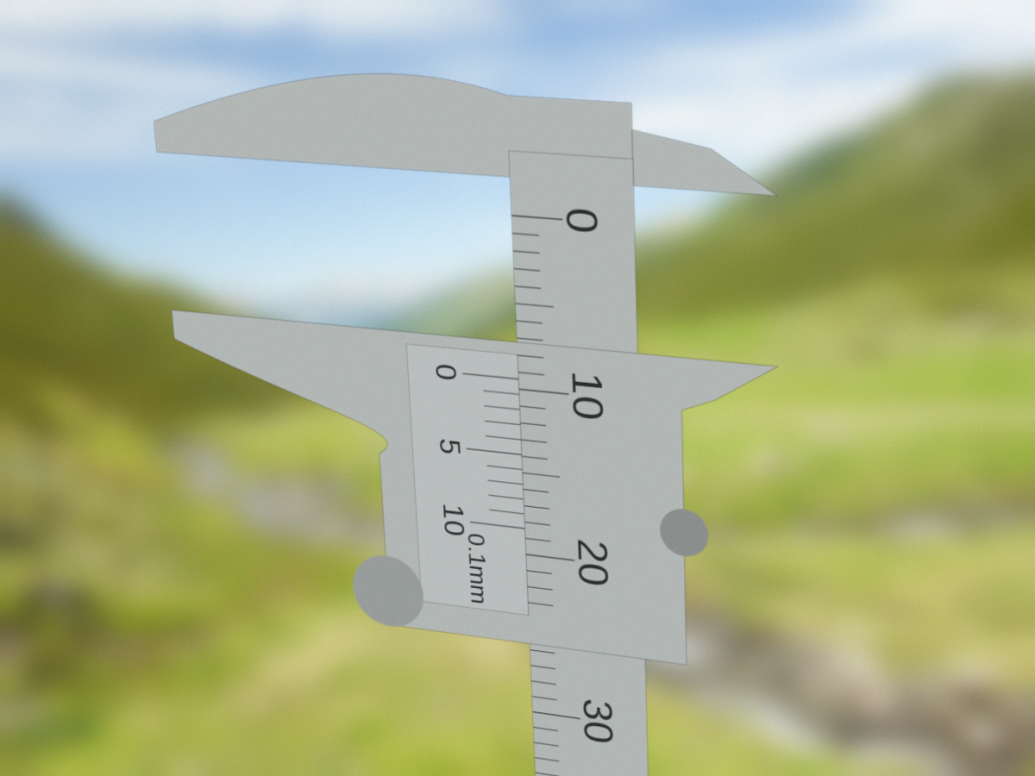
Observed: 9.4 mm
